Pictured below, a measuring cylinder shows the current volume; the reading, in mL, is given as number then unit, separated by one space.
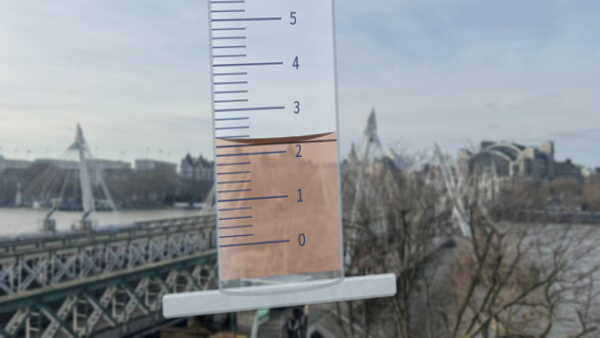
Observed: 2.2 mL
